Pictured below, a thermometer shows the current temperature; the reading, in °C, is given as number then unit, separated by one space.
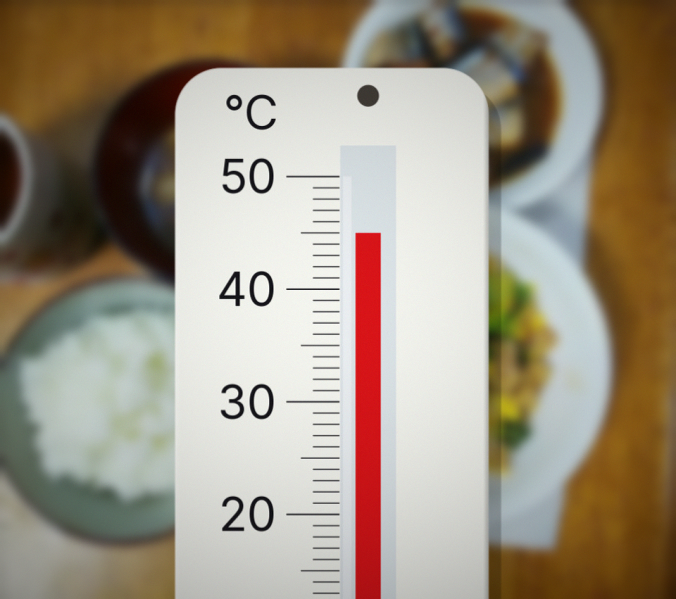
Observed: 45 °C
